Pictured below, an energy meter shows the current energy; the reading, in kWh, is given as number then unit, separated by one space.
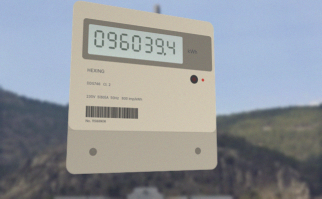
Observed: 96039.4 kWh
